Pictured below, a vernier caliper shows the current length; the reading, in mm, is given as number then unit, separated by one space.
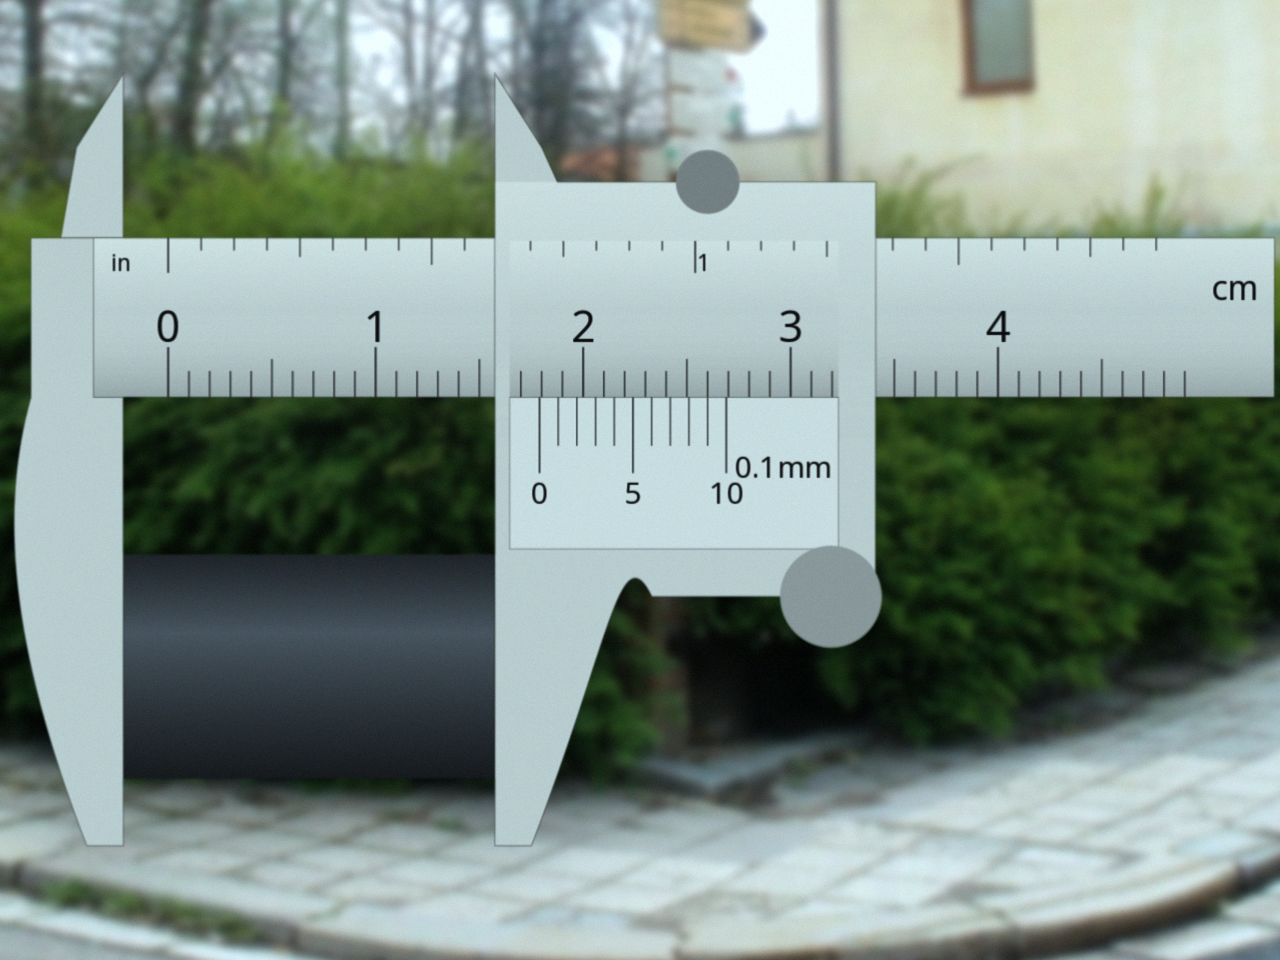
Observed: 17.9 mm
